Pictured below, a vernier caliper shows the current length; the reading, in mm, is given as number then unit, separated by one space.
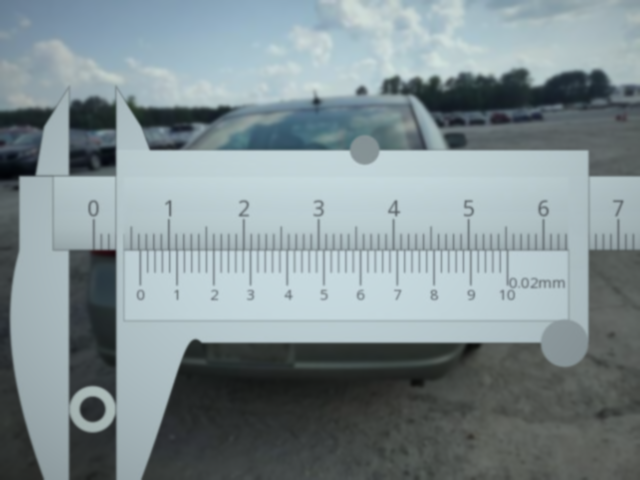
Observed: 6.2 mm
